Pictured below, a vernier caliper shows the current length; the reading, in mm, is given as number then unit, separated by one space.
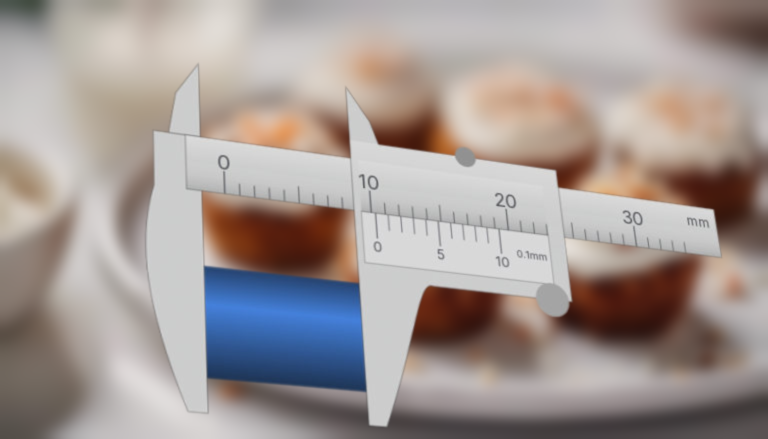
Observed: 10.3 mm
